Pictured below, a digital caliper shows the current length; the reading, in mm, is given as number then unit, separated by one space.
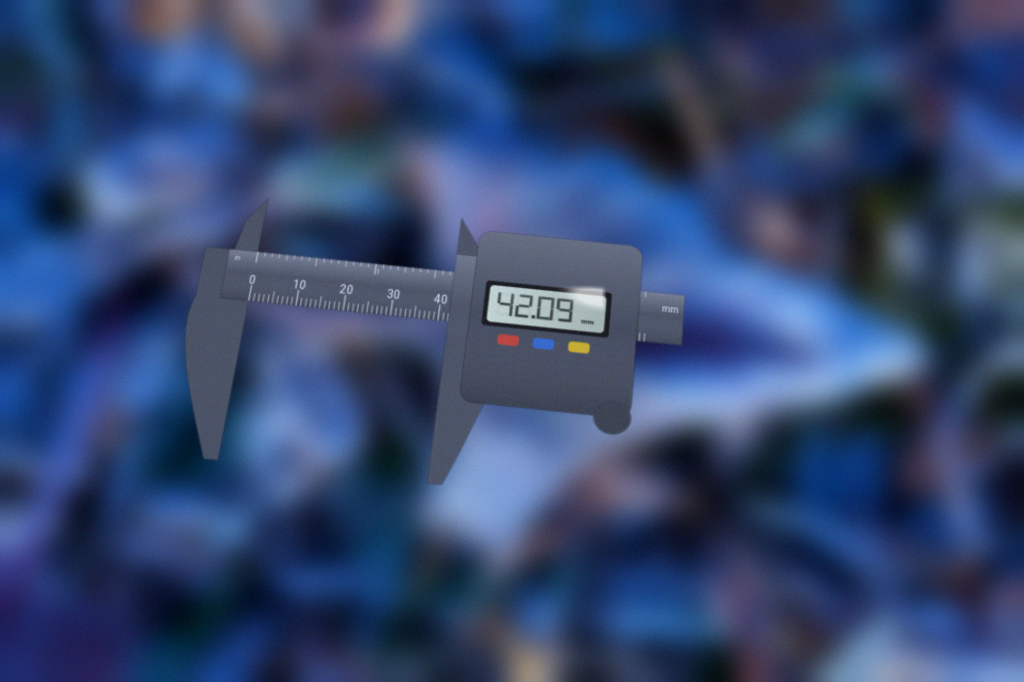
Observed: 42.09 mm
